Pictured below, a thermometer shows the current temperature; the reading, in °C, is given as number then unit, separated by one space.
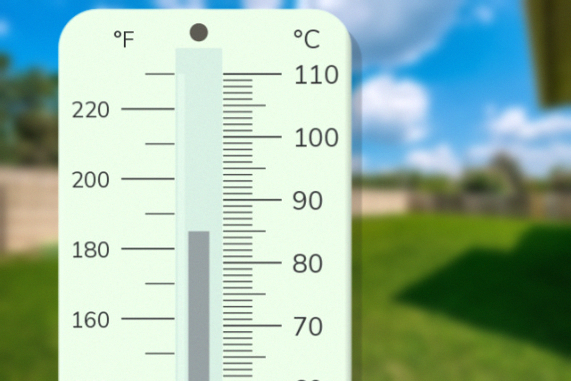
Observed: 85 °C
